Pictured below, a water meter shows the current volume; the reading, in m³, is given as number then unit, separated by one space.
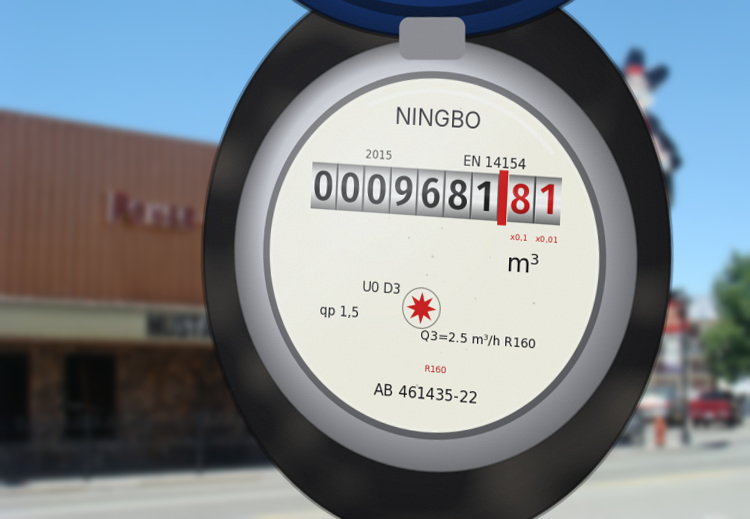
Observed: 9681.81 m³
